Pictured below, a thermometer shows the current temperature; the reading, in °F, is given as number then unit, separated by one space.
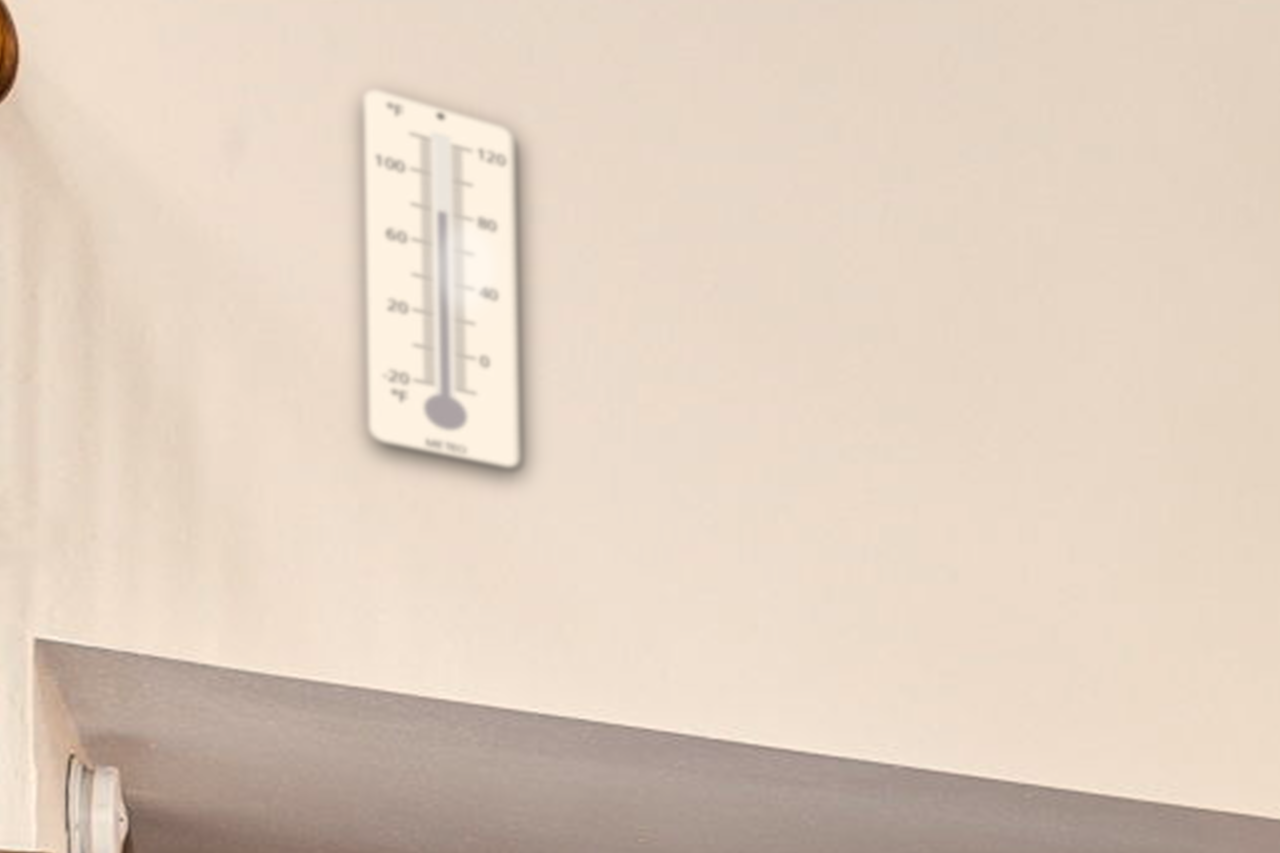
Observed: 80 °F
